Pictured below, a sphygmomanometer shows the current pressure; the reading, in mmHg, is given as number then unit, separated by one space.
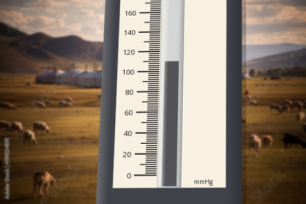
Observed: 110 mmHg
